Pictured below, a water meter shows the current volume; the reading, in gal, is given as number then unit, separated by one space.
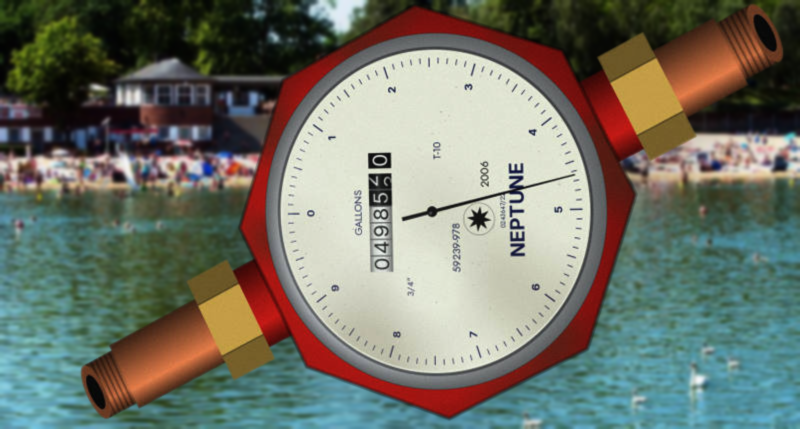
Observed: 498524.6 gal
